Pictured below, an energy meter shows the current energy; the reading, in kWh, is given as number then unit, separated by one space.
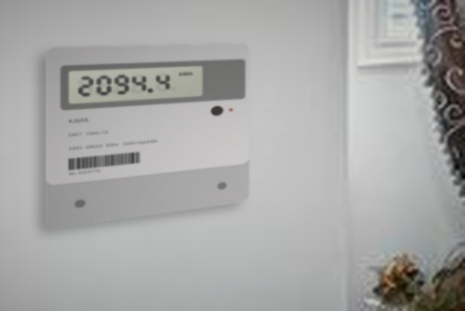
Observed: 2094.4 kWh
